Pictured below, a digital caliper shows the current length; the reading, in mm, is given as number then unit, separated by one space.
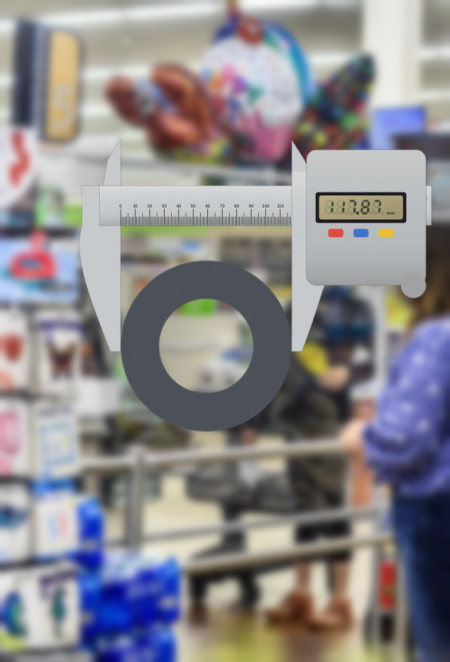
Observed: 117.87 mm
